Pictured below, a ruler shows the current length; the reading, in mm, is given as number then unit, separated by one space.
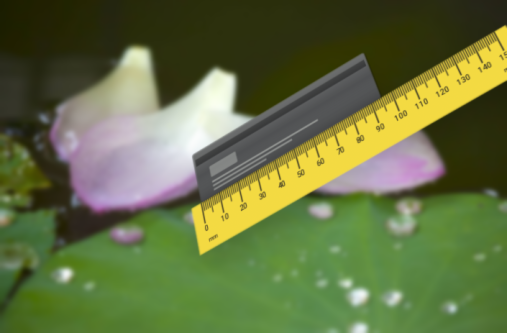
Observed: 95 mm
